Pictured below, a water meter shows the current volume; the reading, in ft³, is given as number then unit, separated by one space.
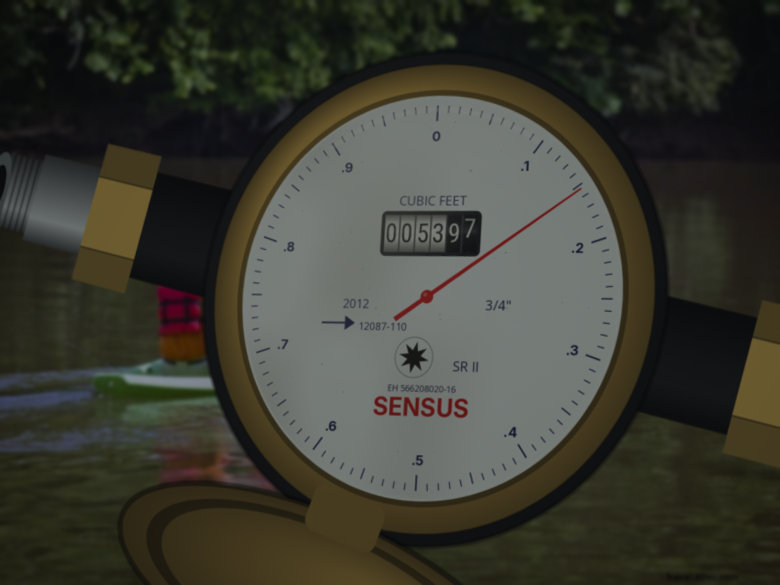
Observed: 5397.15 ft³
